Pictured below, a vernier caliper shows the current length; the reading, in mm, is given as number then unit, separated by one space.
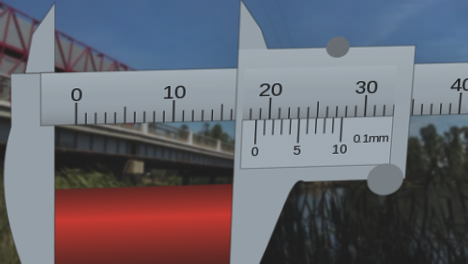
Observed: 18.6 mm
